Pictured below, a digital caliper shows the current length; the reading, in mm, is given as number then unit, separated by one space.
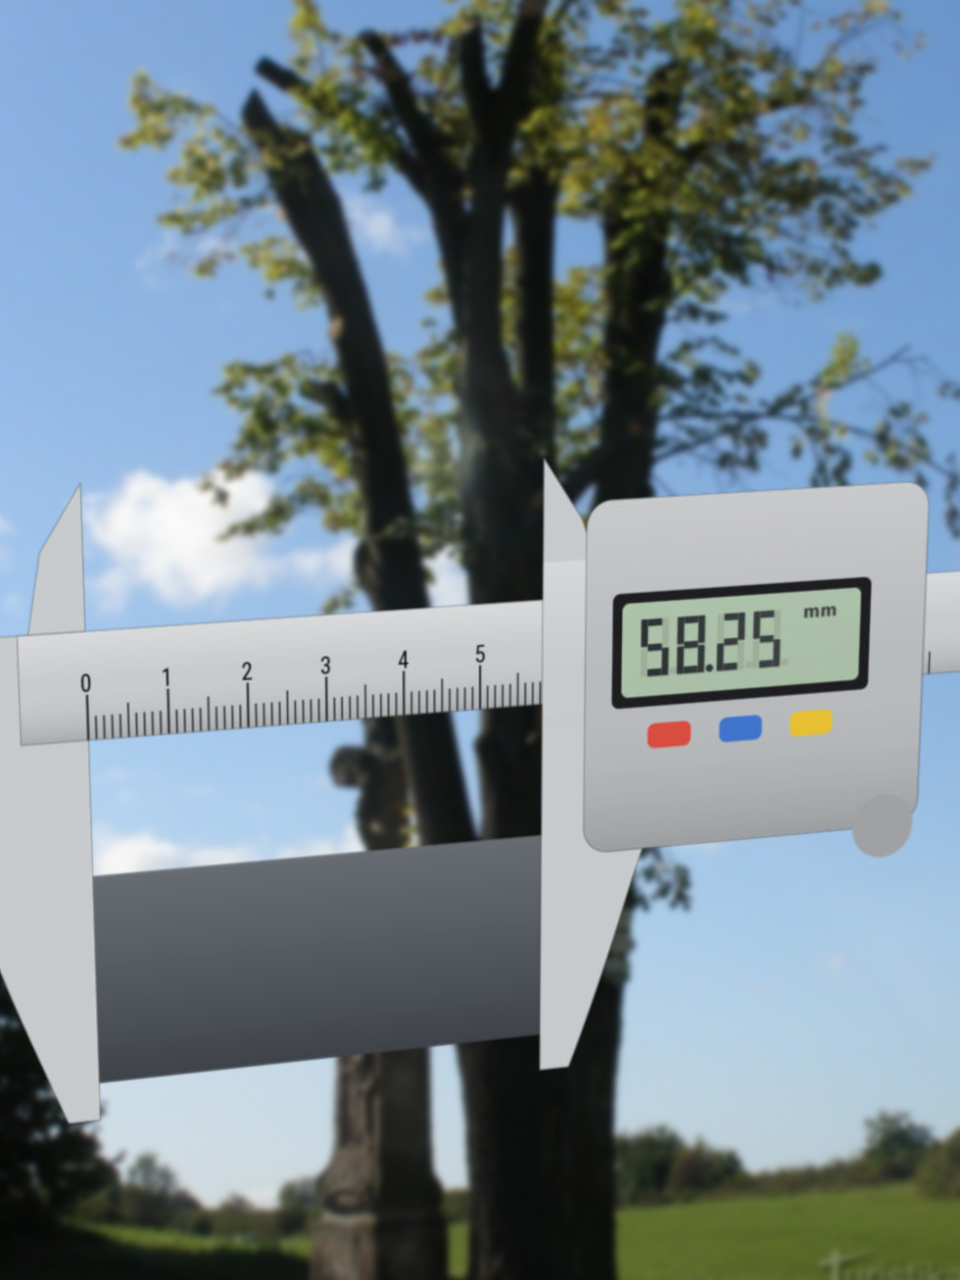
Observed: 58.25 mm
